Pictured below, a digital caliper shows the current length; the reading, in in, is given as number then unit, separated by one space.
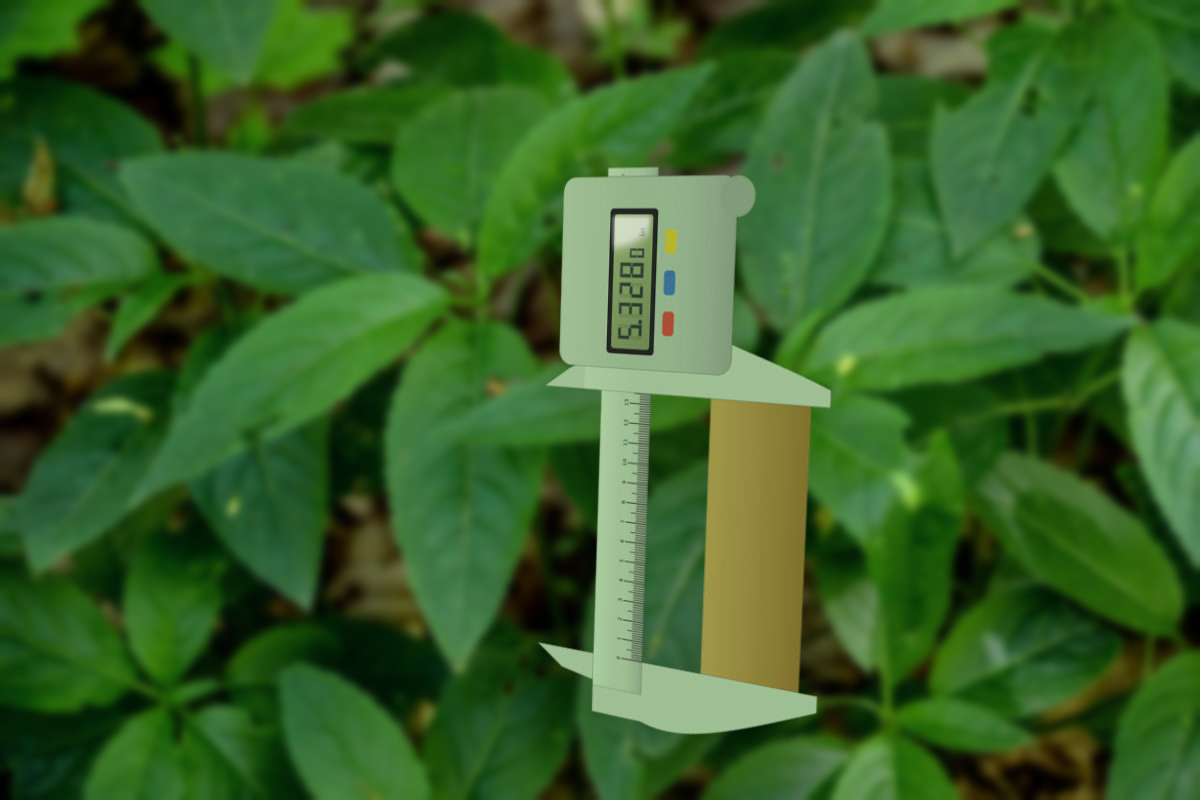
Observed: 5.3280 in
